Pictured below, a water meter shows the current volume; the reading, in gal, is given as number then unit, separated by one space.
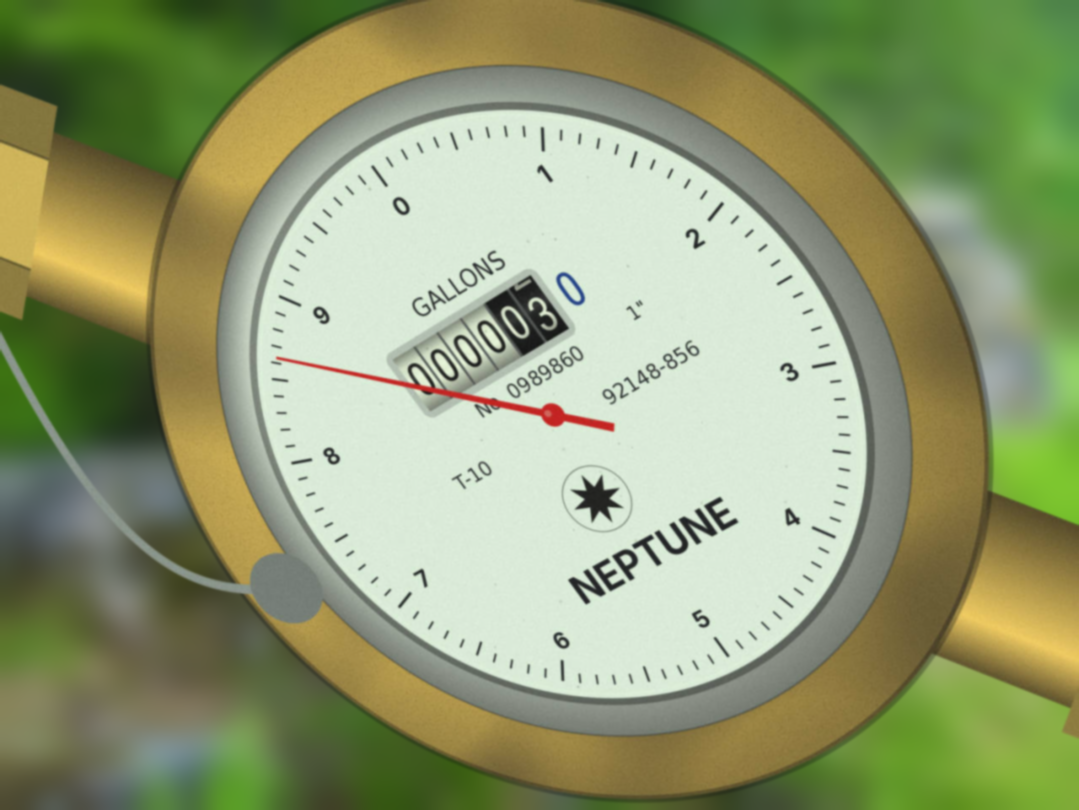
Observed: 28.6 gal
